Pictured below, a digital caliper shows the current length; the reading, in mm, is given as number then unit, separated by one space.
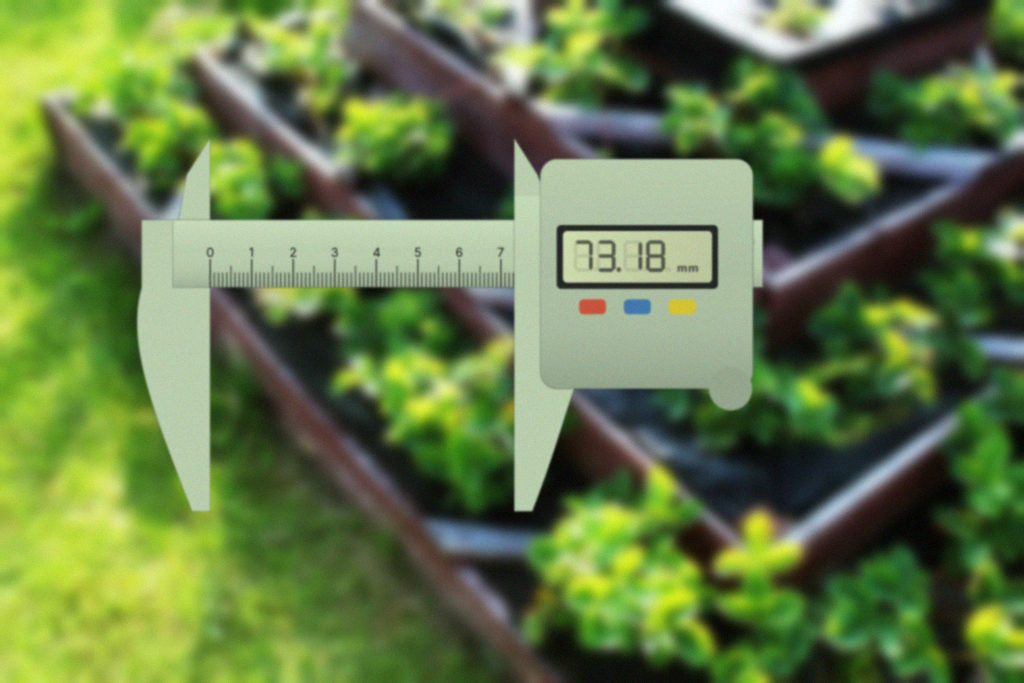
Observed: 73.18 mm
